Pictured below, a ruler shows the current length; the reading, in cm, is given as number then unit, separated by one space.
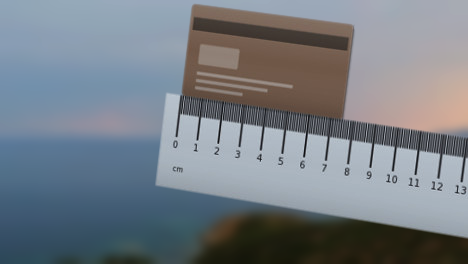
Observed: 7.5 cm
